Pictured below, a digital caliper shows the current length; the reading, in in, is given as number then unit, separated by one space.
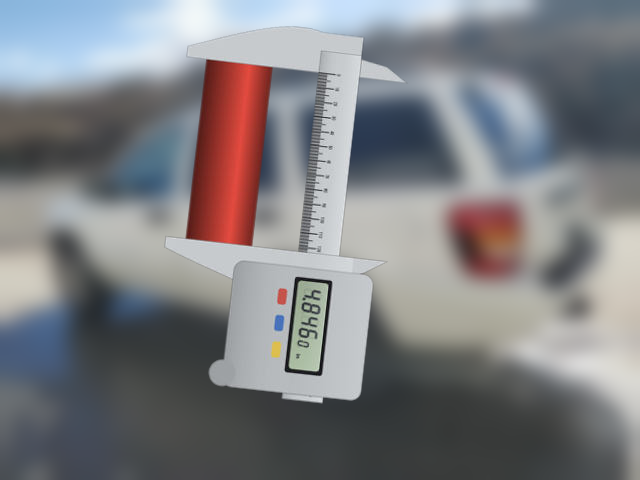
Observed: 4.8460 in
